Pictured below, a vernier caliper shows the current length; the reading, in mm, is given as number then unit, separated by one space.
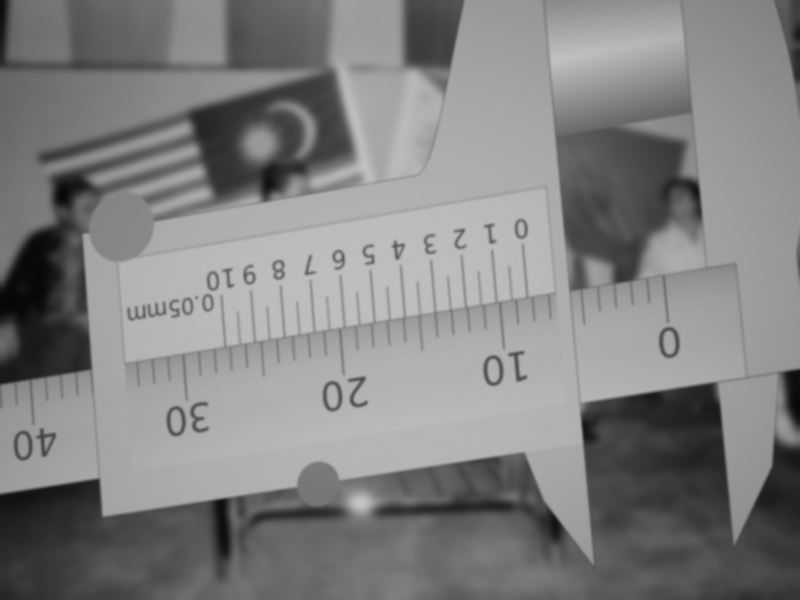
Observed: 8.3 mm
